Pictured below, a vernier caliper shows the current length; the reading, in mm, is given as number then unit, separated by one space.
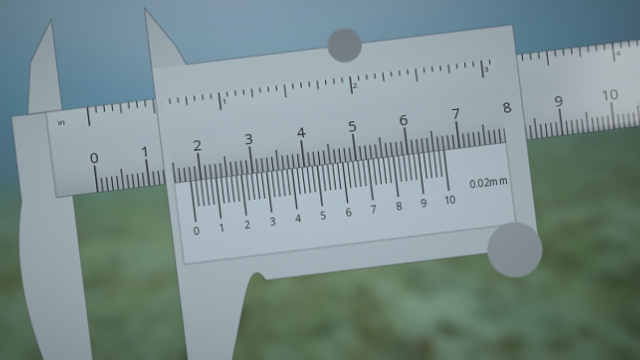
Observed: 18.0 mm
